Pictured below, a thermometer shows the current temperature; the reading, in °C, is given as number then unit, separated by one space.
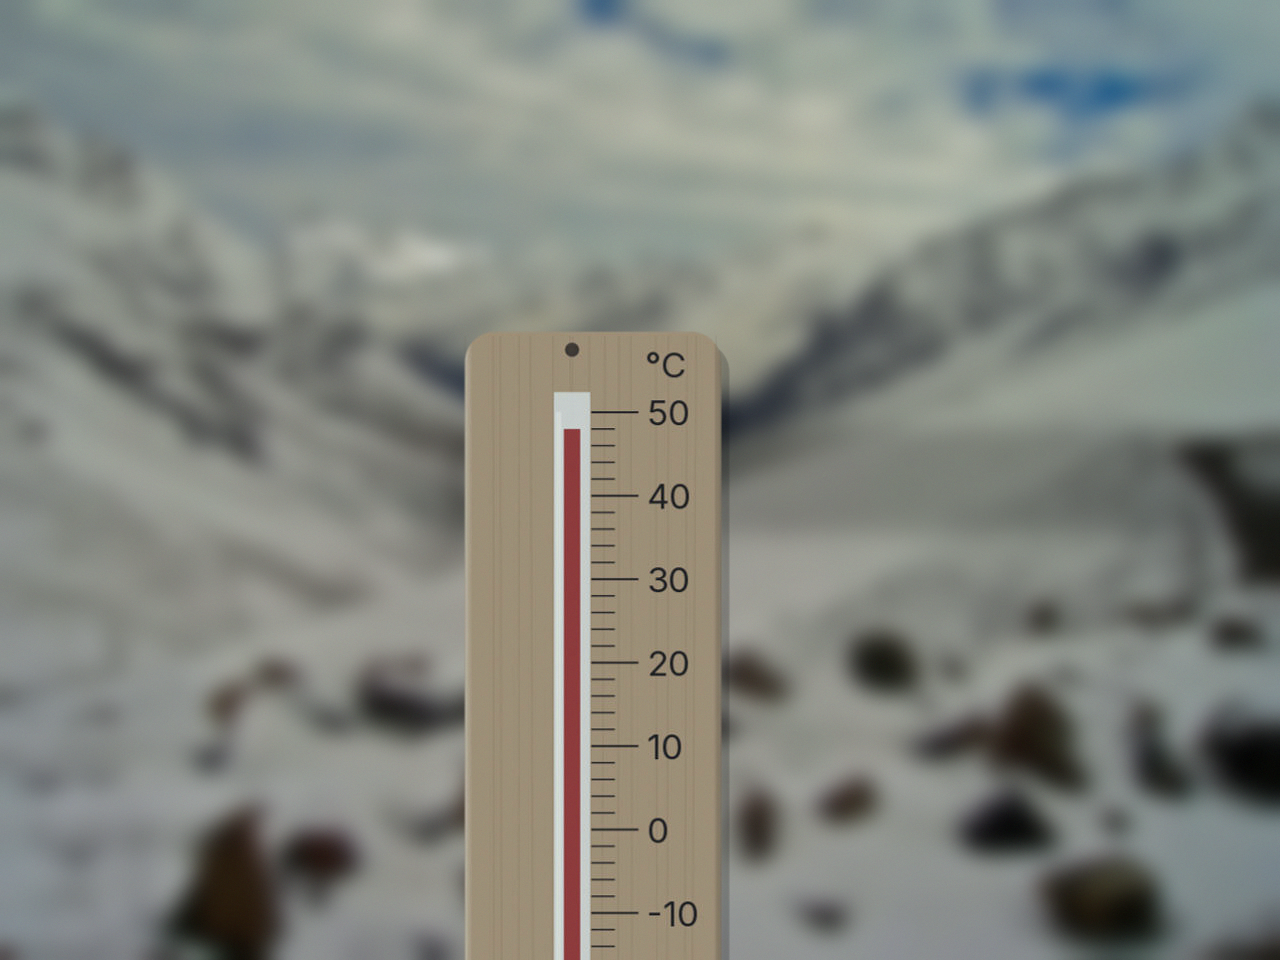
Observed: 48 °C
